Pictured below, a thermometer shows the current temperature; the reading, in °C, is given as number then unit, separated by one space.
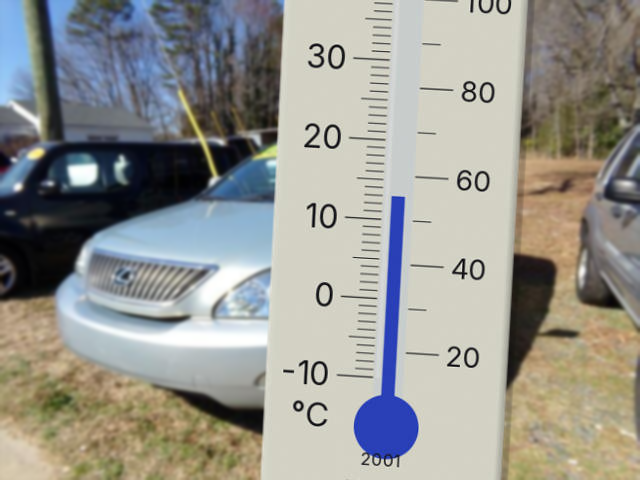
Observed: 13 °C
